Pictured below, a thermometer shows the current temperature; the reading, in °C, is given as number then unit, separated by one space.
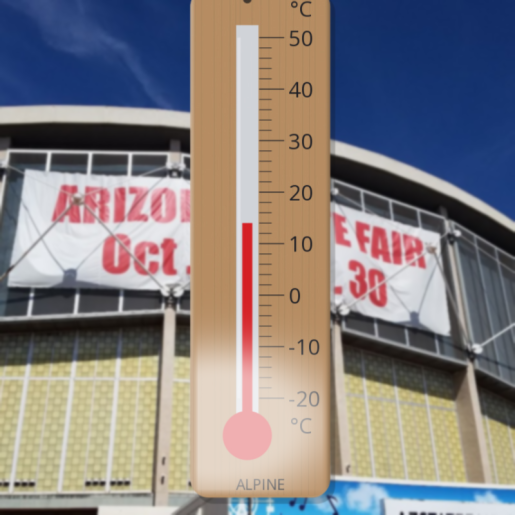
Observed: 14 °C
